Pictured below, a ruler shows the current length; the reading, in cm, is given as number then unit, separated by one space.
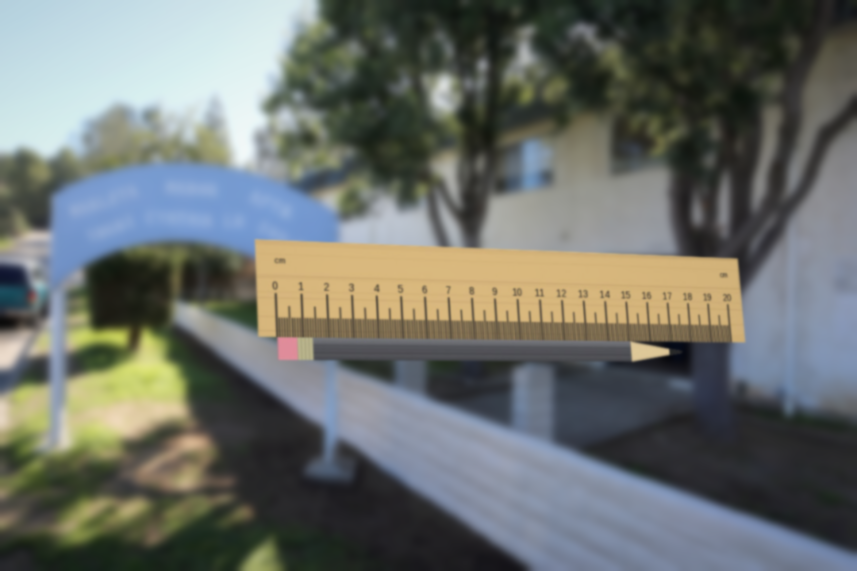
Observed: 17.5 cm
